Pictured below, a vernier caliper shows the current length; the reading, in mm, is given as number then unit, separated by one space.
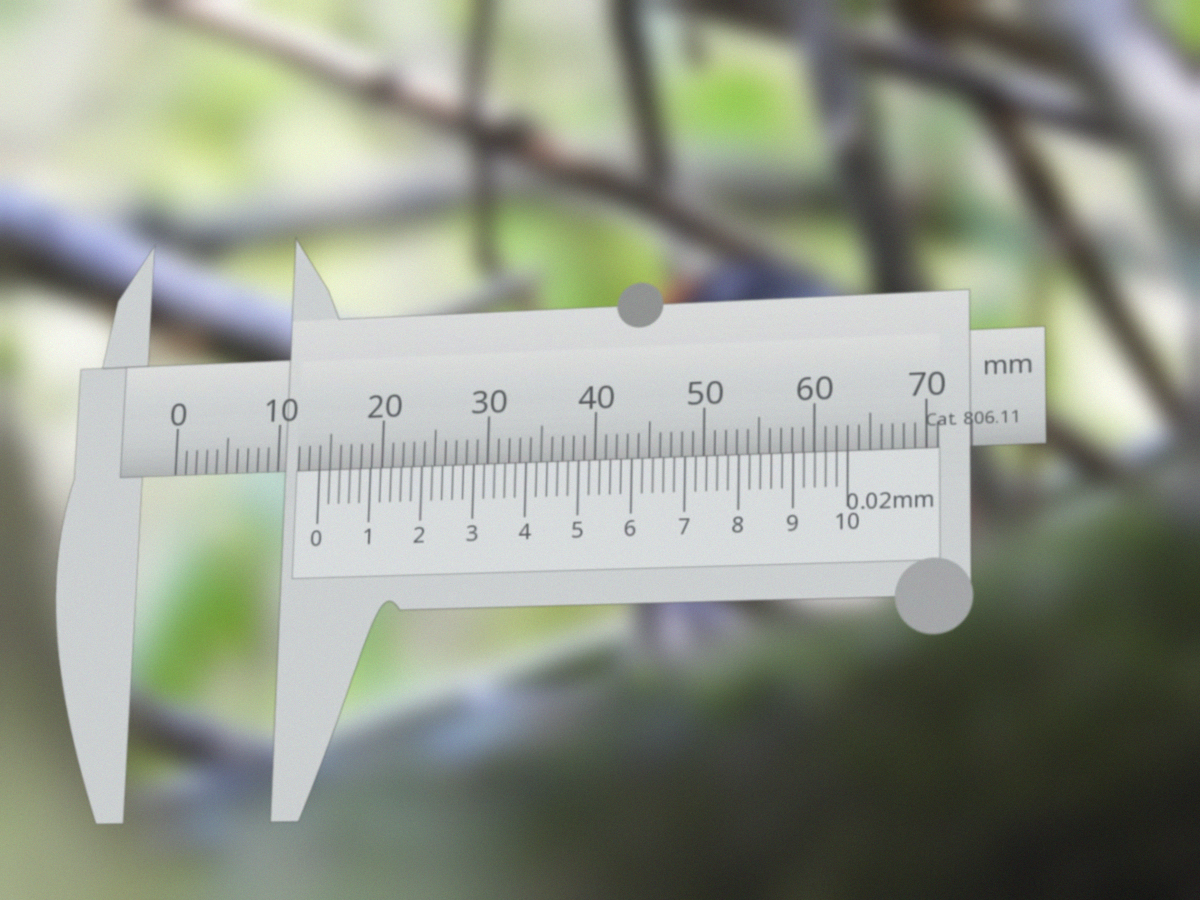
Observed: 14.0 mm
